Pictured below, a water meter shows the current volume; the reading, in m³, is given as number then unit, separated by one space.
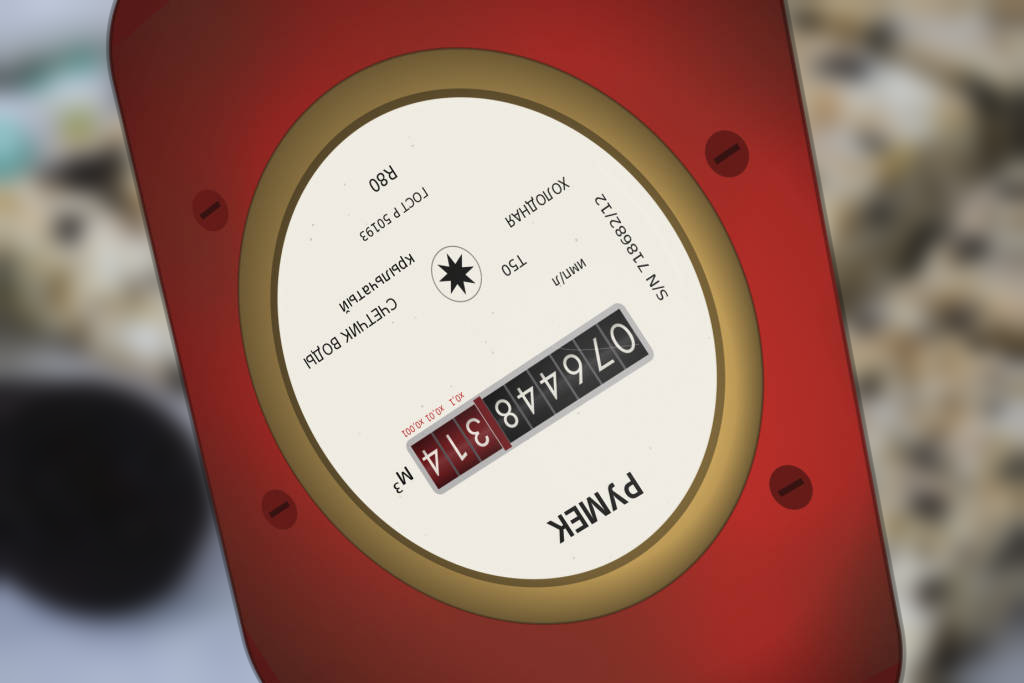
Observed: 76448.314 m³
